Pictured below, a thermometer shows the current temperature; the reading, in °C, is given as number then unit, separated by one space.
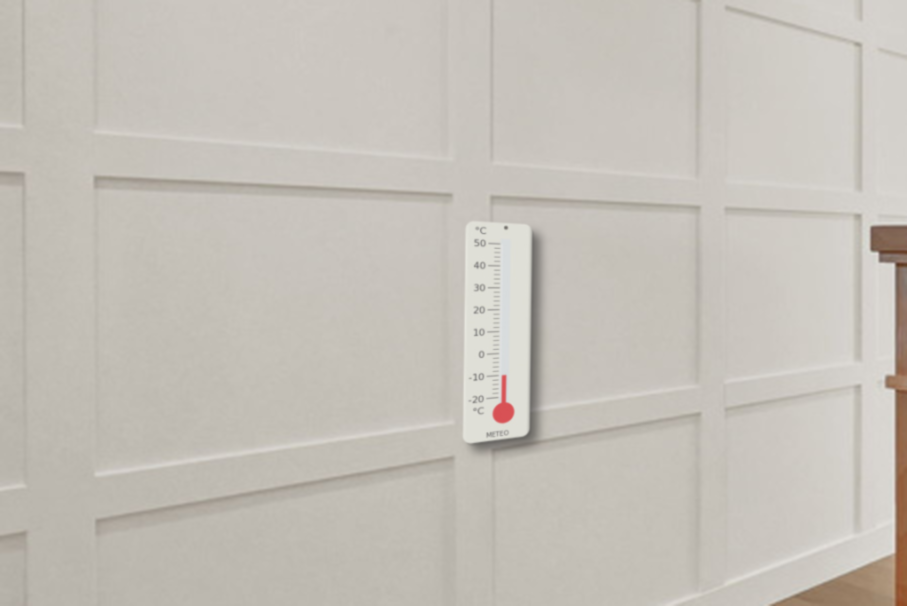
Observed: -10 °C
